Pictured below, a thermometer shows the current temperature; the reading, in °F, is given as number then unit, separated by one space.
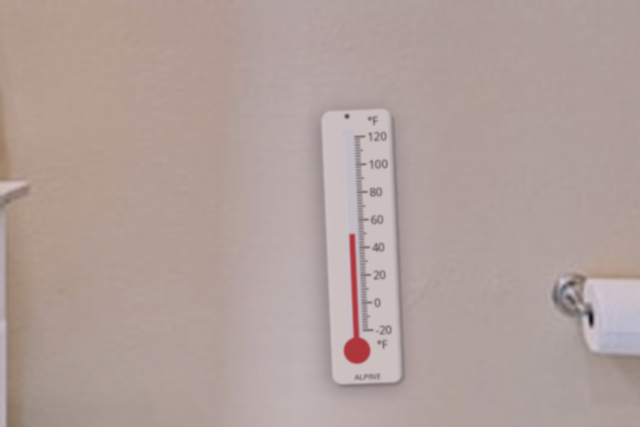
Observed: 50 °F
